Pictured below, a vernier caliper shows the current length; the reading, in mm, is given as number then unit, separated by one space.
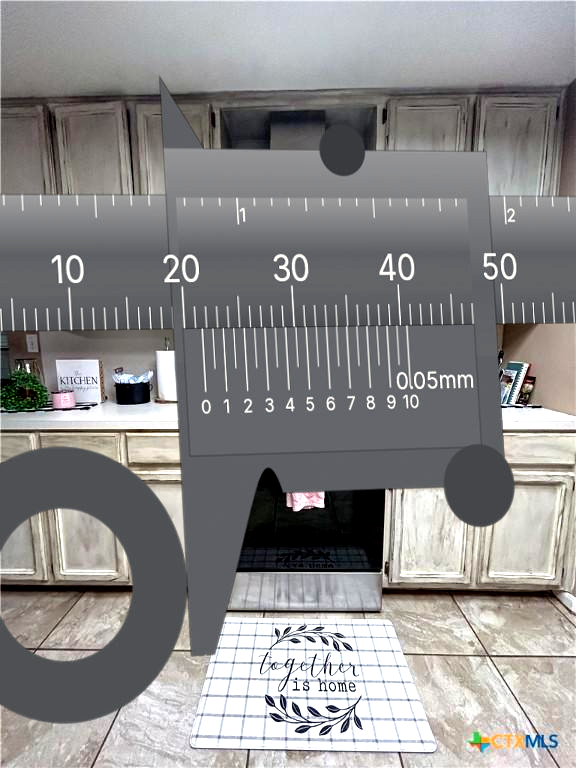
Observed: 21.6 mm
